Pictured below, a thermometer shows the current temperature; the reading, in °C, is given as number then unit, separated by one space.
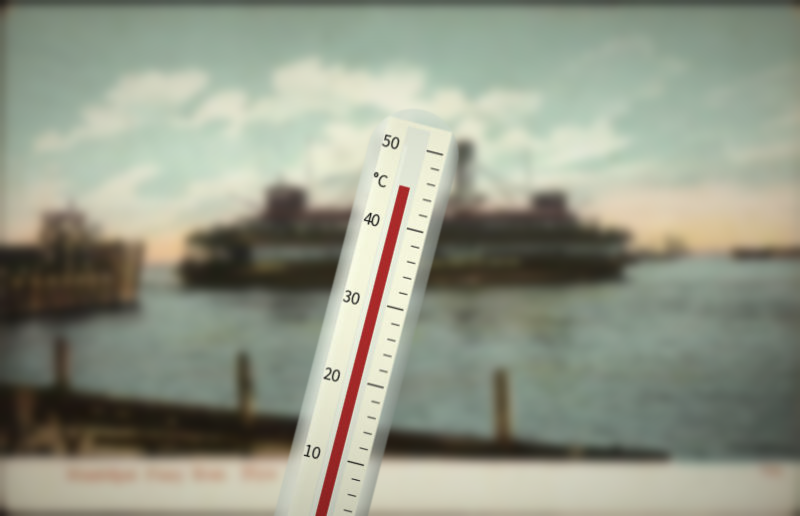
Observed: 45 °C
